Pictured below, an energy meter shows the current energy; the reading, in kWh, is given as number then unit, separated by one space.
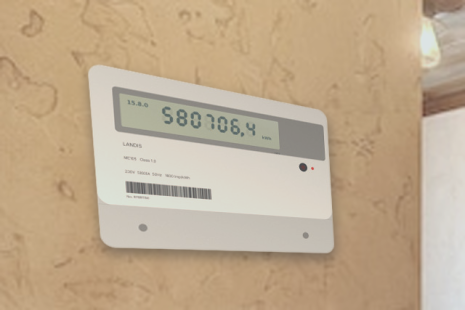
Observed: 580706.4 kWh
